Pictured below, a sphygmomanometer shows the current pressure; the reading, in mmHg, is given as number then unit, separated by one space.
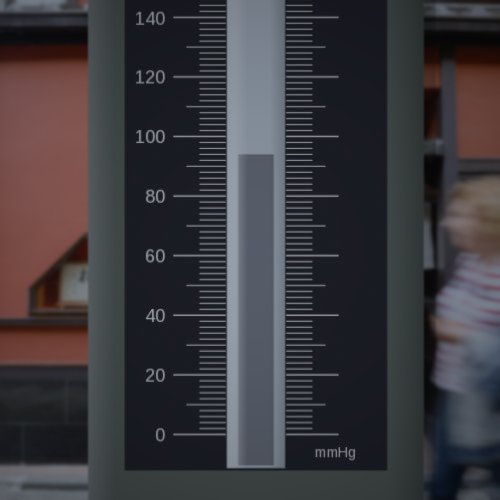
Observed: 94 mmHg
